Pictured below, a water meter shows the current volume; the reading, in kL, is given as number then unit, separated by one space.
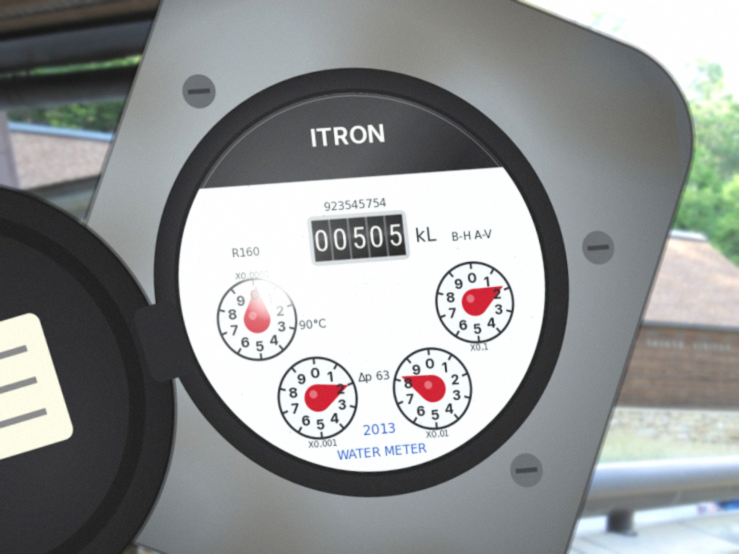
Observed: 505.1820 kL
